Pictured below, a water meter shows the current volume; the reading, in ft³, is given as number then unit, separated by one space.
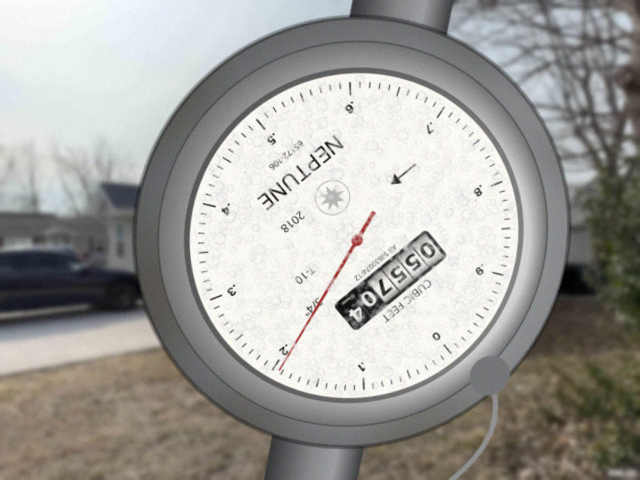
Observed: 55704.19 ft³
